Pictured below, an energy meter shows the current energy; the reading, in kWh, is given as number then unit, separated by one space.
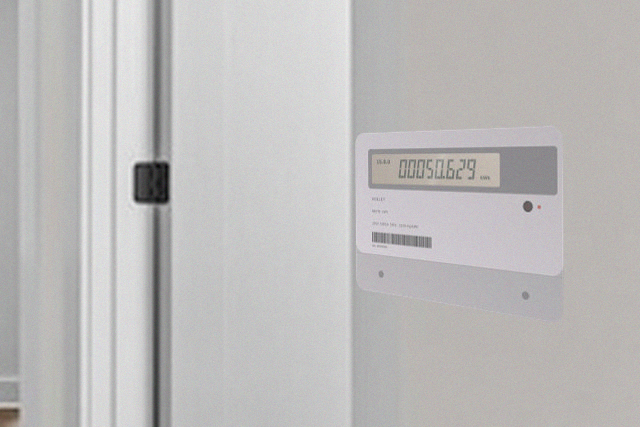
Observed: 50.629 kWh
